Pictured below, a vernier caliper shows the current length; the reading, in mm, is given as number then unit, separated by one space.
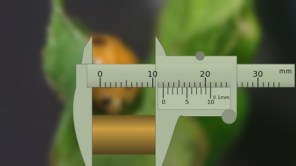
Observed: 12.0 mm
